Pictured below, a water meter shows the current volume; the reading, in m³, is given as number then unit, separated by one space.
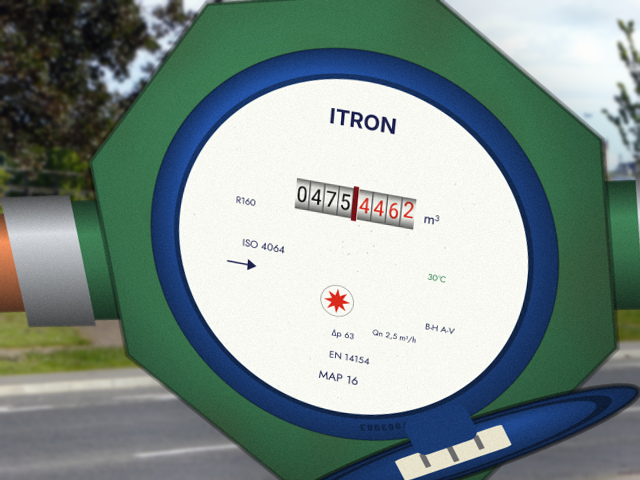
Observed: 475.4462 m³
